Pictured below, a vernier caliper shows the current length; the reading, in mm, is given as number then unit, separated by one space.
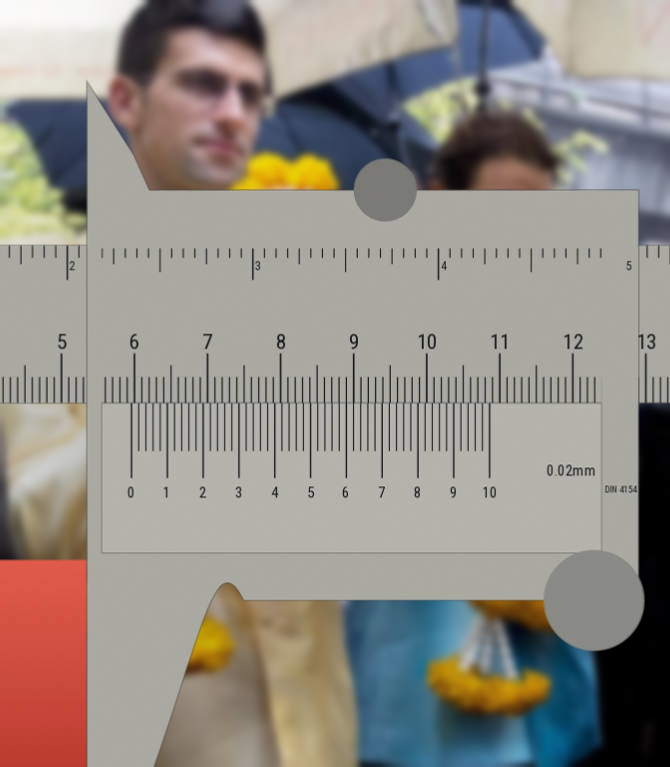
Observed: 59.6 mm
